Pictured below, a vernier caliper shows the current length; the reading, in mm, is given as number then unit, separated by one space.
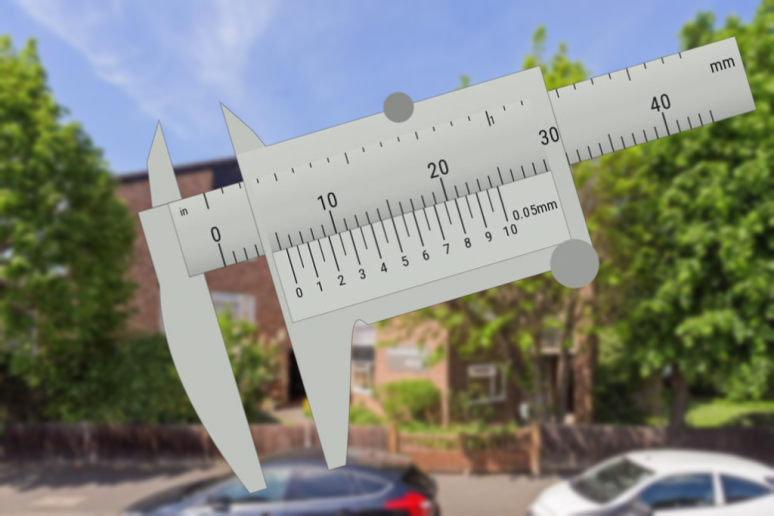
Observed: 5.5 mm
